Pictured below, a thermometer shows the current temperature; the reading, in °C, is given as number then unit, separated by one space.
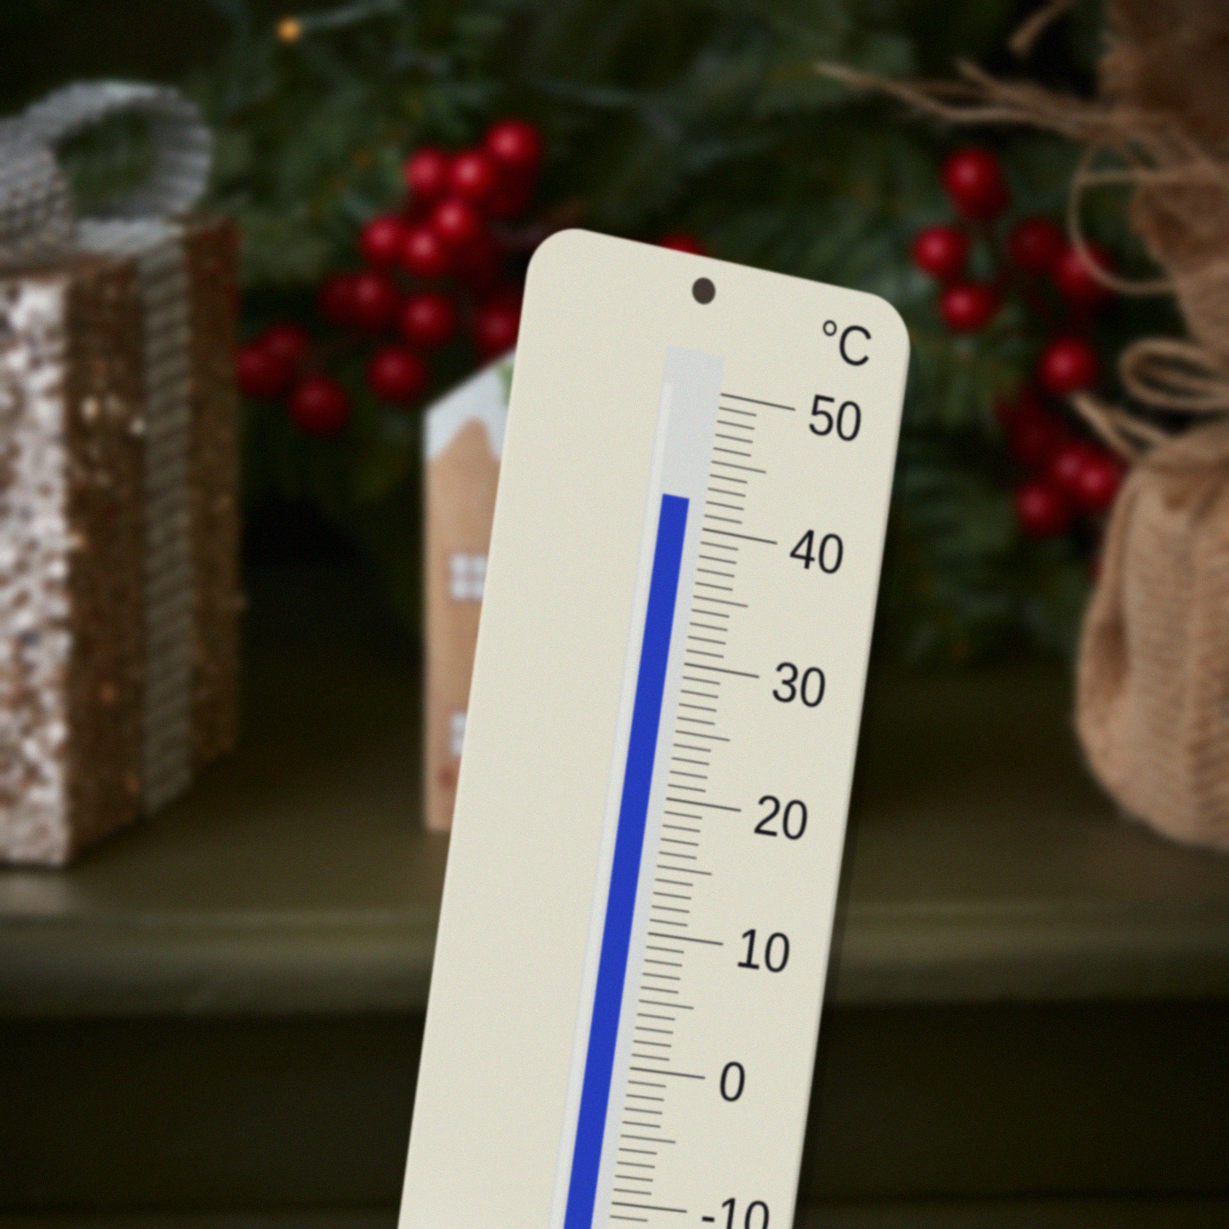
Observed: 42 °C
